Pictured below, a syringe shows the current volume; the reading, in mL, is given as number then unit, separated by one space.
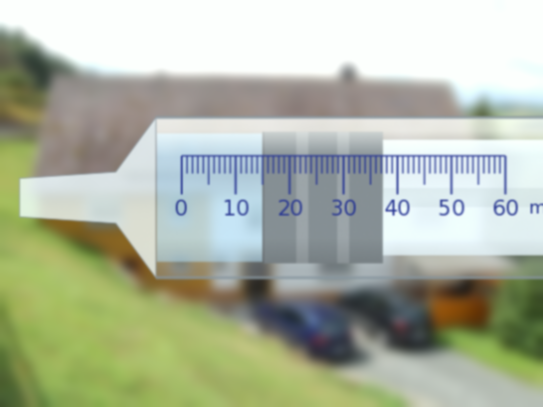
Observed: 15 mL
